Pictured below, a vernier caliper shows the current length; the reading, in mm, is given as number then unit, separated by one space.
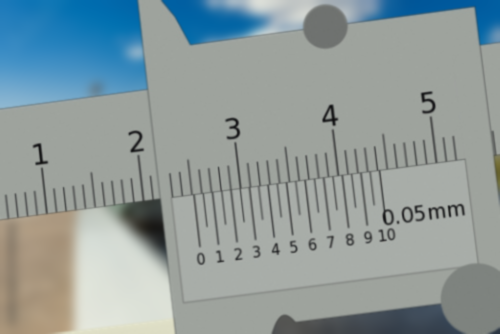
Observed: 25.2 mm
